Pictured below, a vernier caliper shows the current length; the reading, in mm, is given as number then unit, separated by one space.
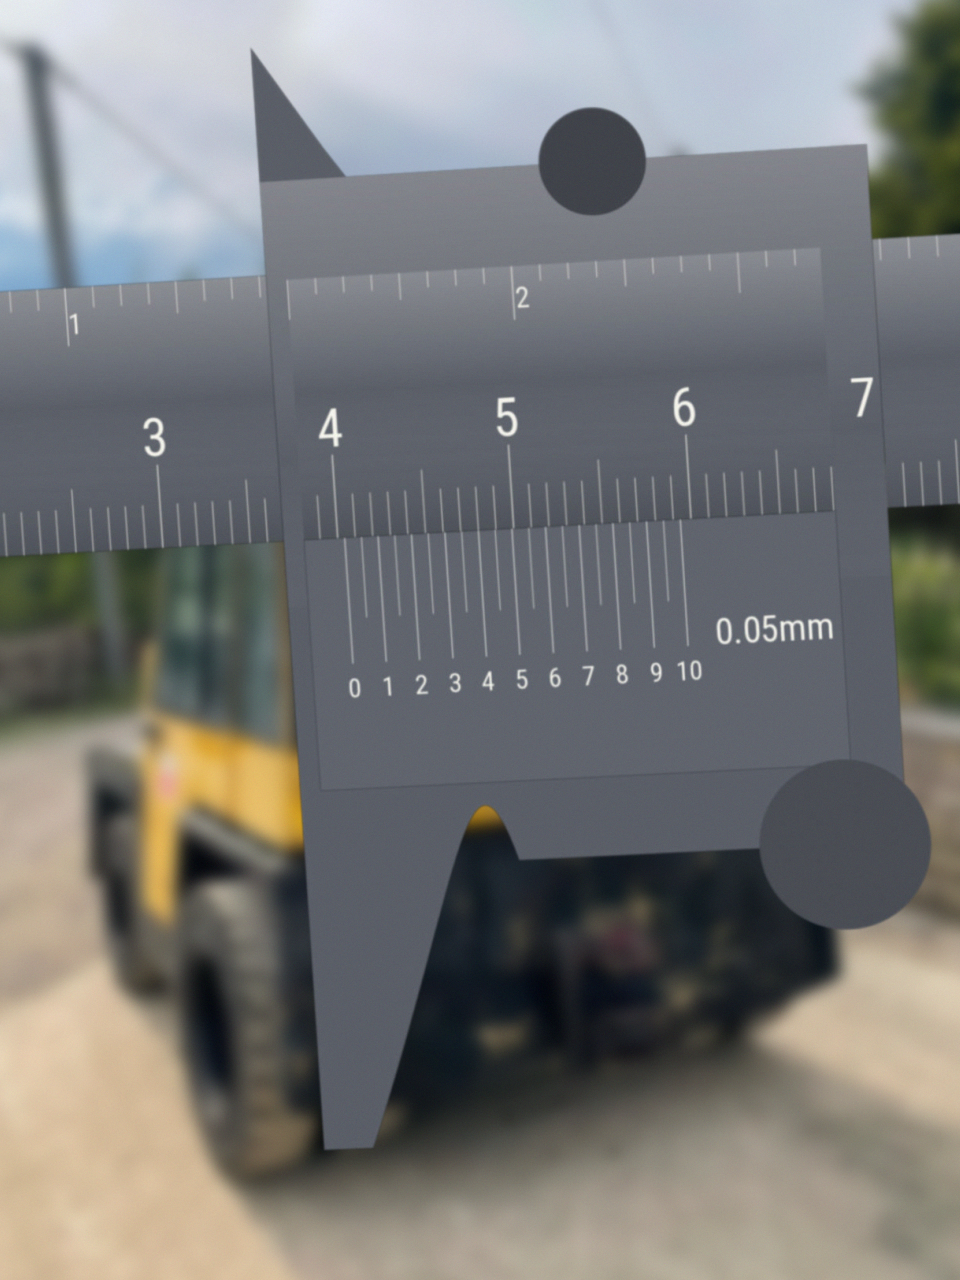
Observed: 40.4 mm
